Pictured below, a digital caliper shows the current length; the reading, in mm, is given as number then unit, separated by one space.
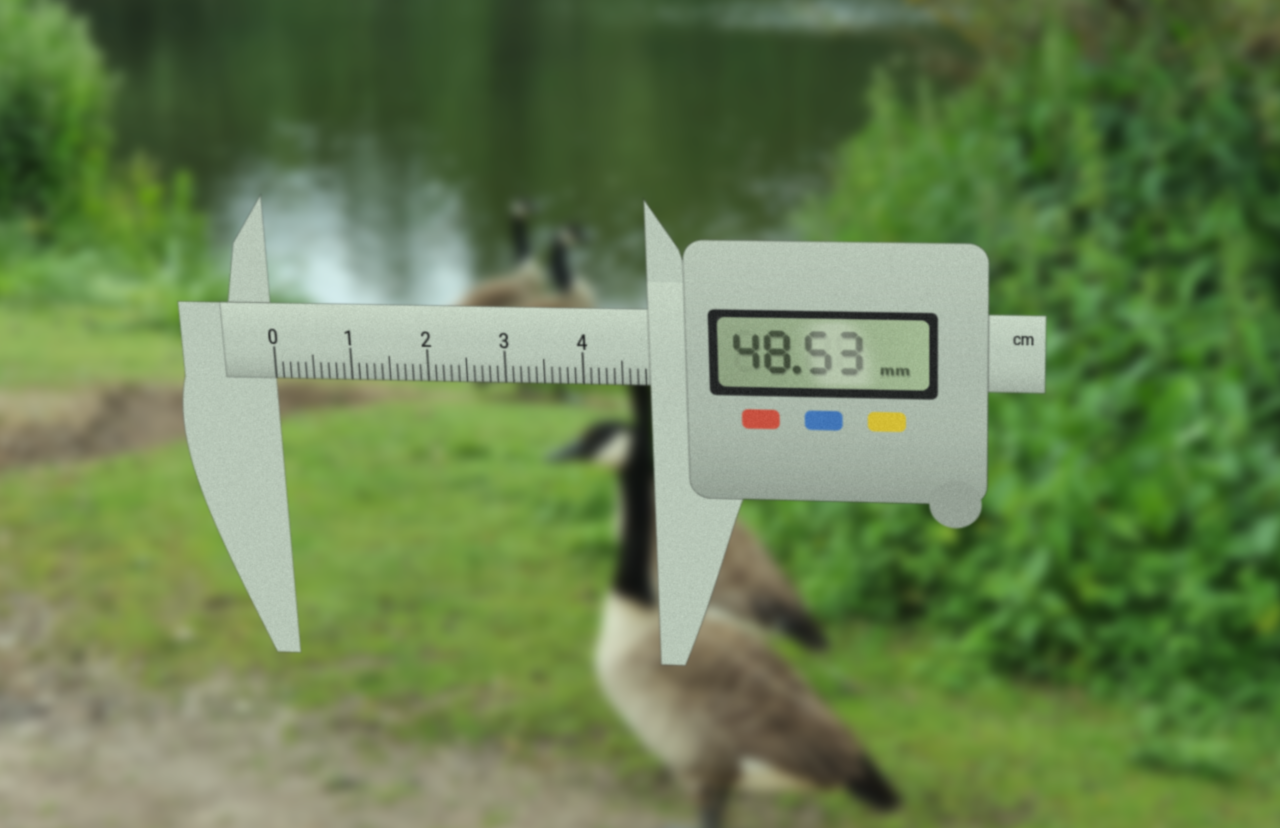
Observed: 48.53 mm
